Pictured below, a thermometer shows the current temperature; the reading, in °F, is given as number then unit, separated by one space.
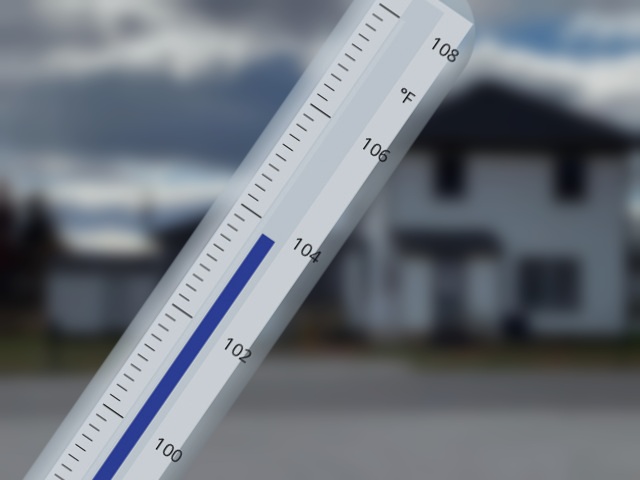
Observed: 103.8 °F
